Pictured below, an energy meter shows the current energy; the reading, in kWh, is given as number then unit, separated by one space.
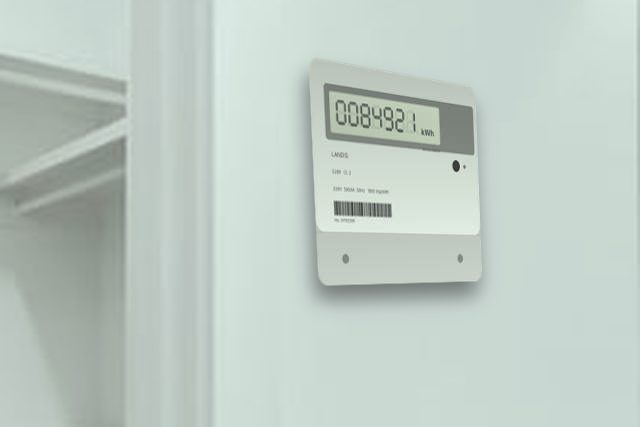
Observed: 84921 kWh
